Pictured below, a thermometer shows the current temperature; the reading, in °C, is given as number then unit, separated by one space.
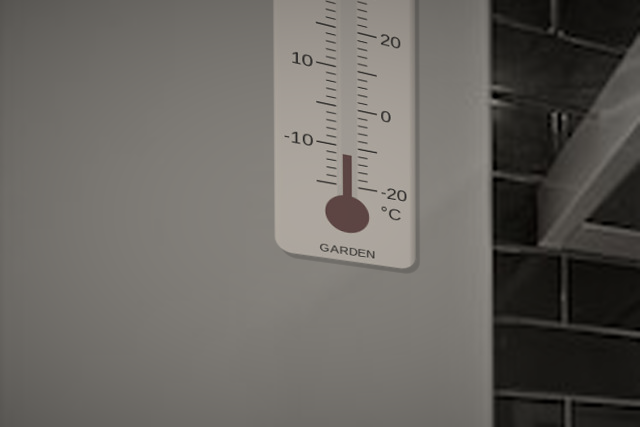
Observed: -12 °C
